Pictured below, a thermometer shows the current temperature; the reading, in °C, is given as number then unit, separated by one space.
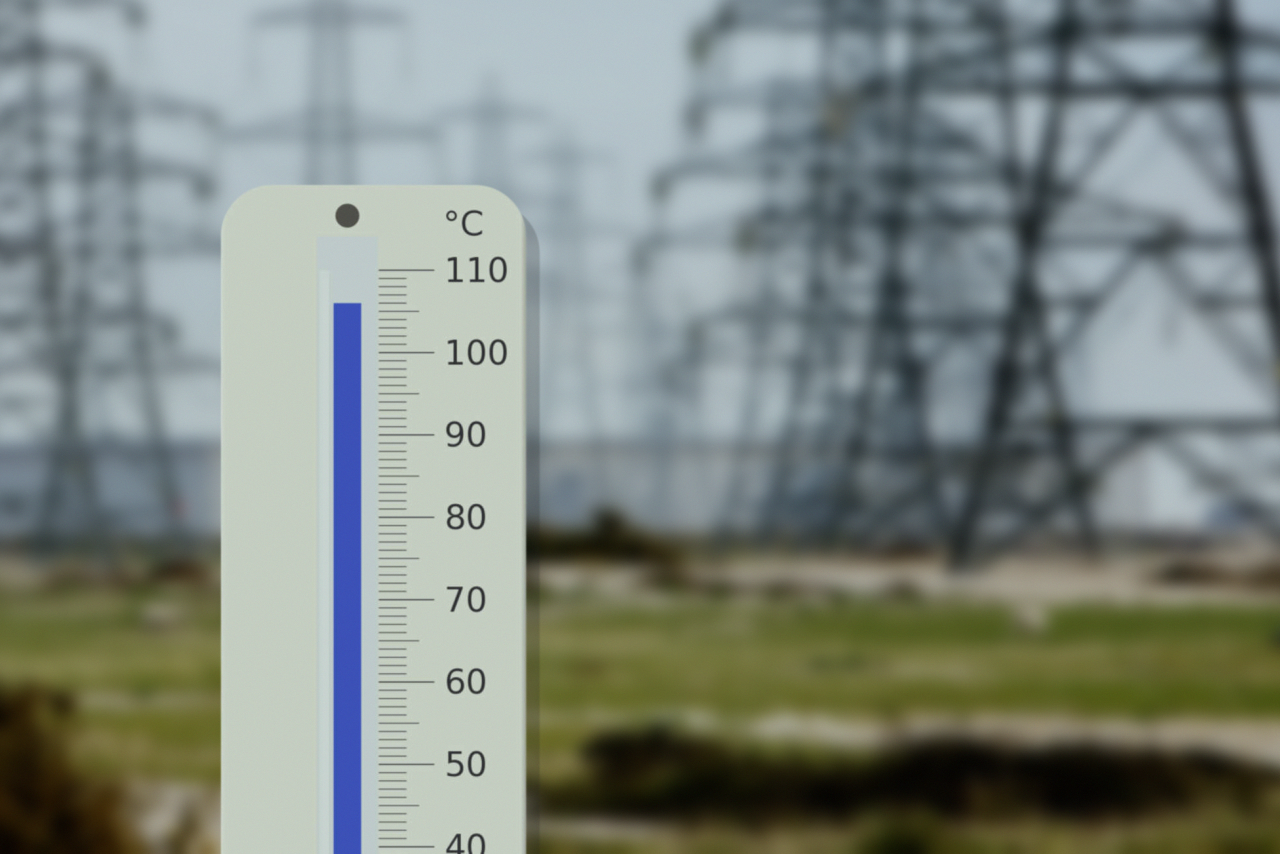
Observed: 106 °C
